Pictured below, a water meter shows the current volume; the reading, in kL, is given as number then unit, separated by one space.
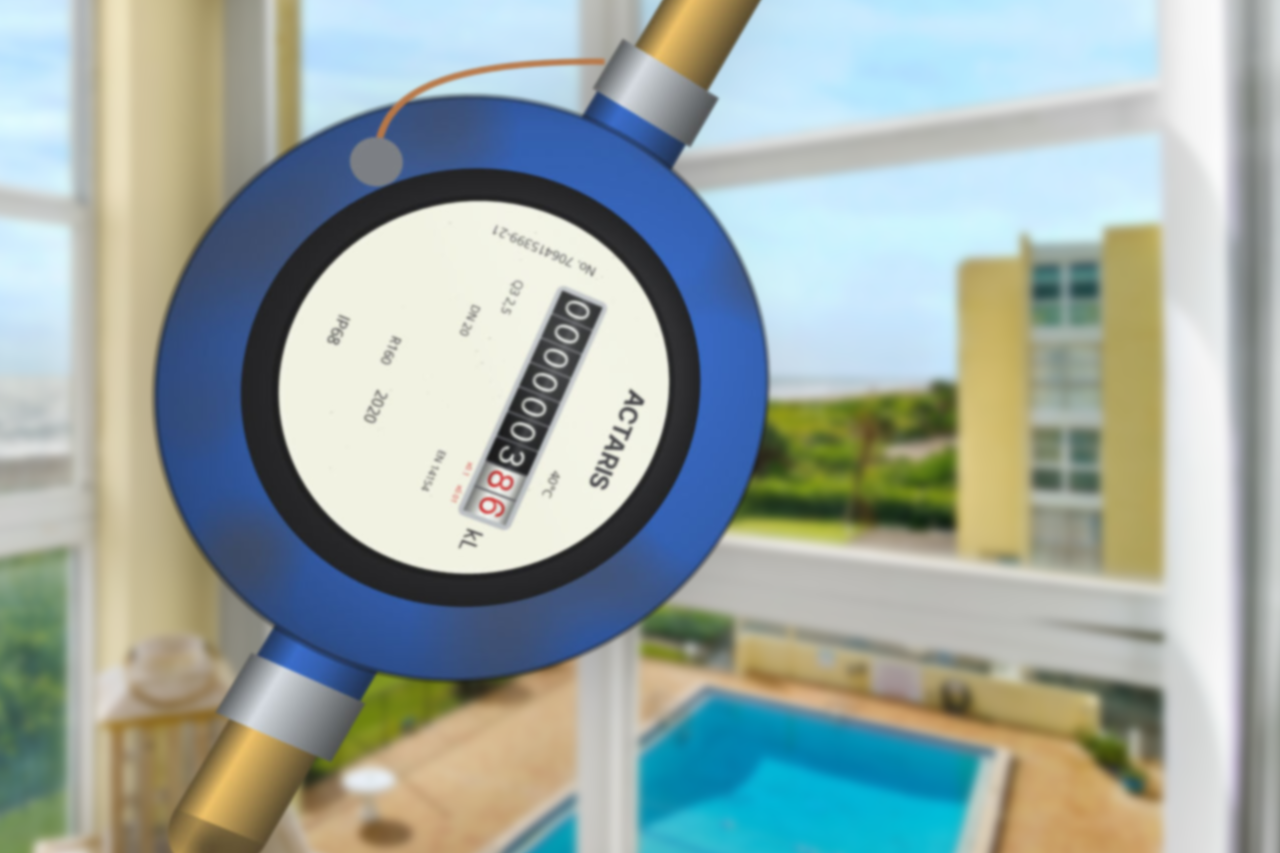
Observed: 3.86 kL
